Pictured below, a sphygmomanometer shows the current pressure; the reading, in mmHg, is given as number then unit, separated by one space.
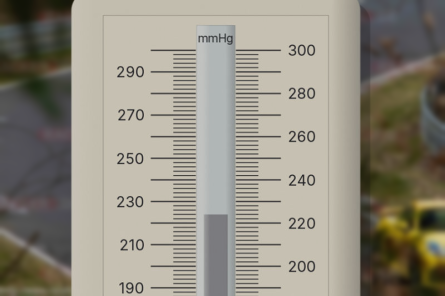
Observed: 224 mmHg
